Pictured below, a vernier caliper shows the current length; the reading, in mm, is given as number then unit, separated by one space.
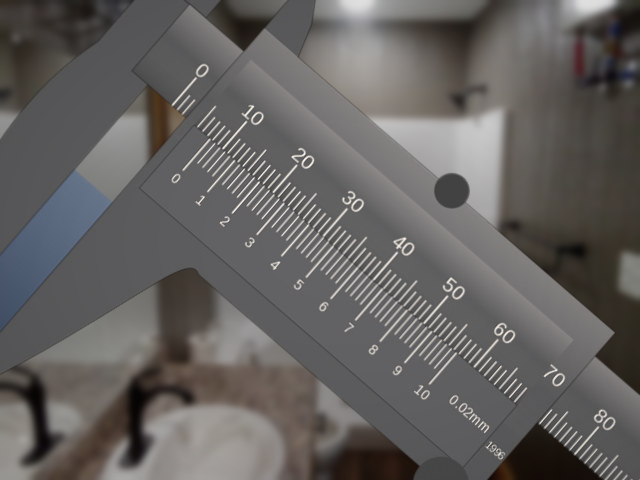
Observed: 7.6 mm
